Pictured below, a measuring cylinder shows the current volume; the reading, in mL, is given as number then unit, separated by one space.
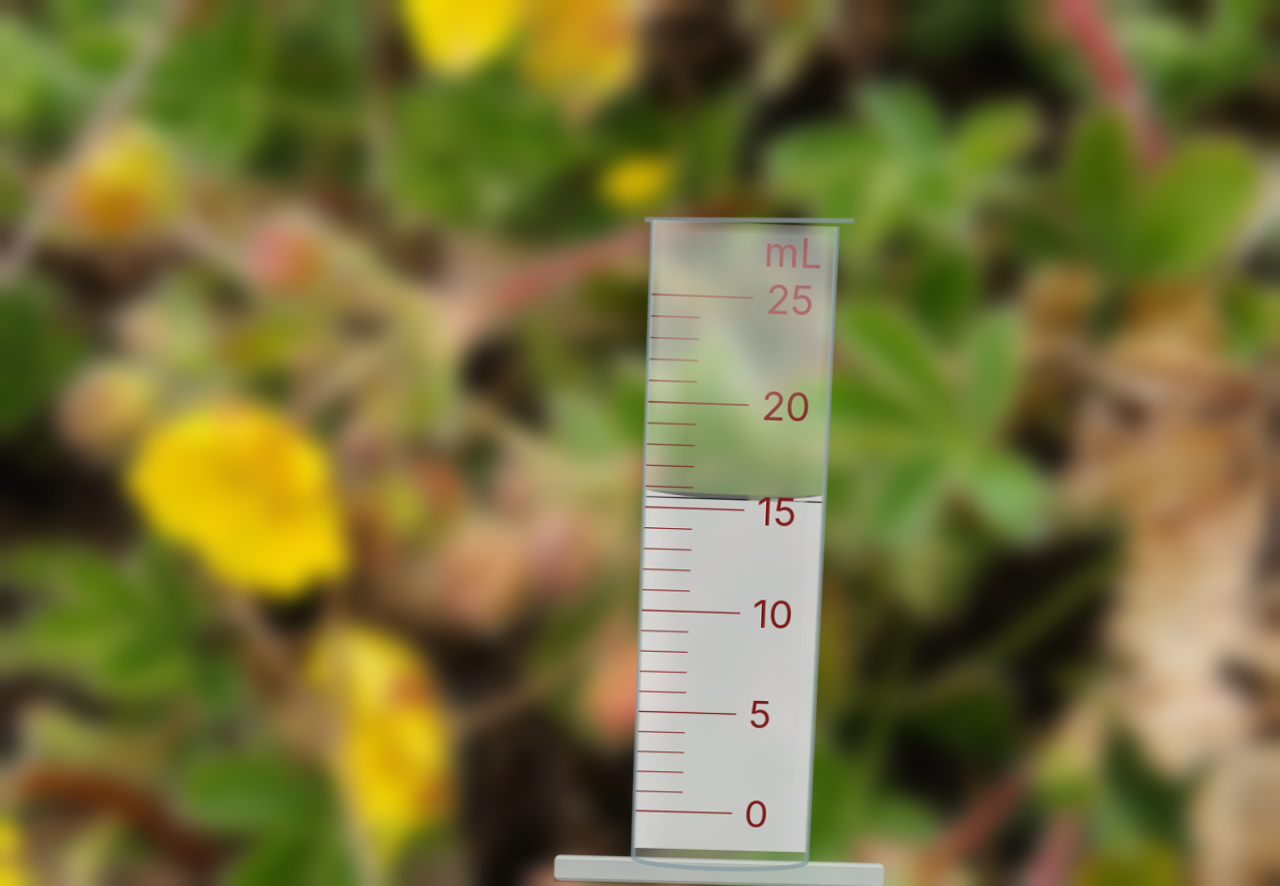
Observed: 15.5 mL
